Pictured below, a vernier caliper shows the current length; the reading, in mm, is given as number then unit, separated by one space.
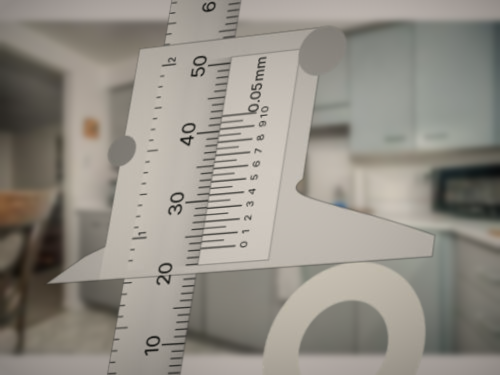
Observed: 23.2 mm
